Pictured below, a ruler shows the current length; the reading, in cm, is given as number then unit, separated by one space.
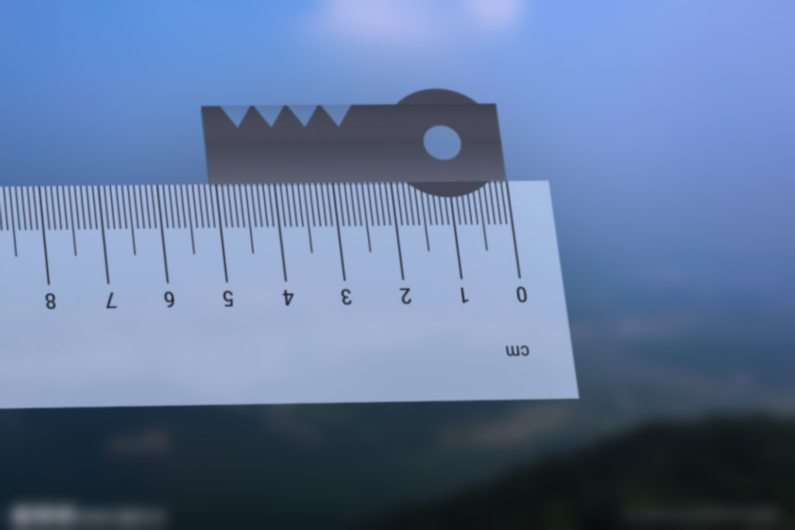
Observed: 5.1 cm
